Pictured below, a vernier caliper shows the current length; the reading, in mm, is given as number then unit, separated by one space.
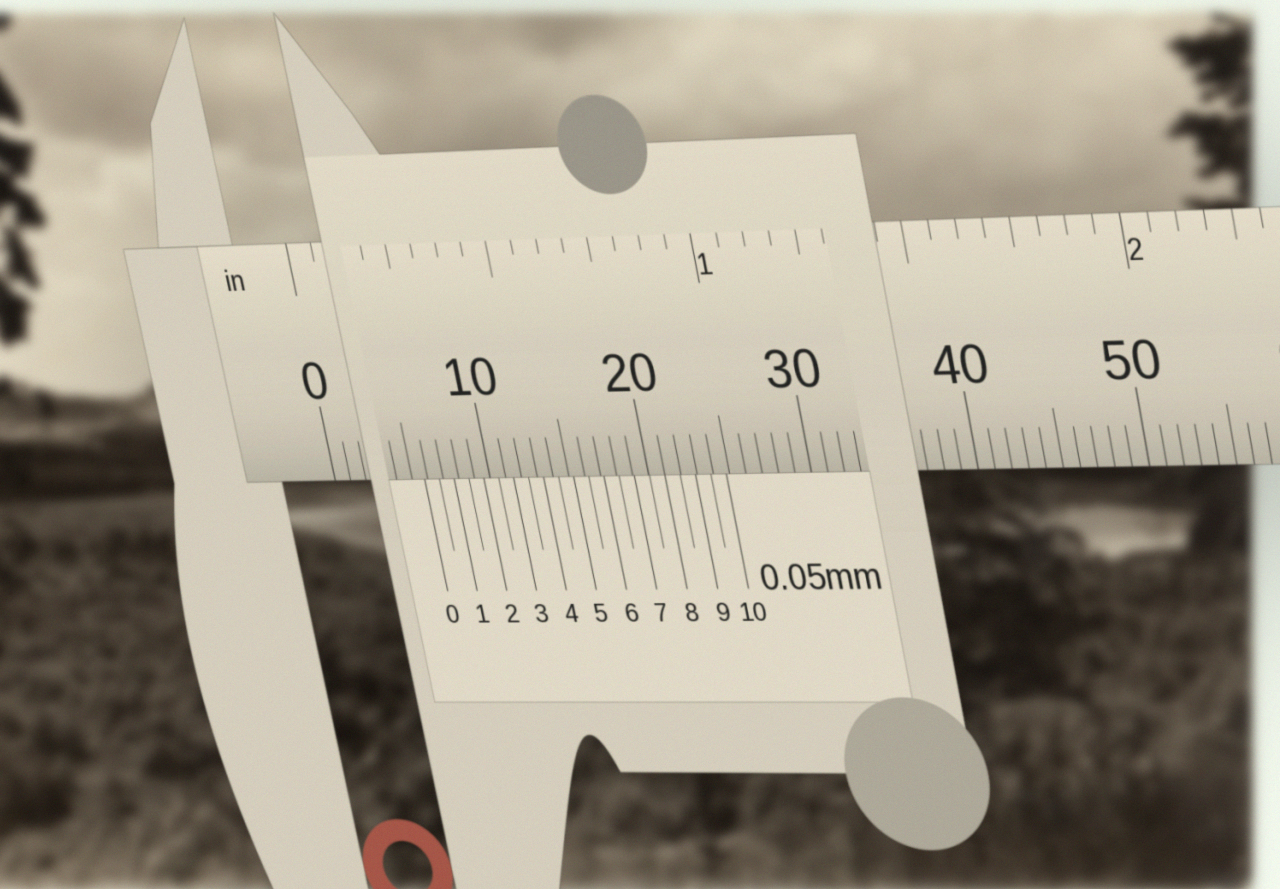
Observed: 5.8 mm
